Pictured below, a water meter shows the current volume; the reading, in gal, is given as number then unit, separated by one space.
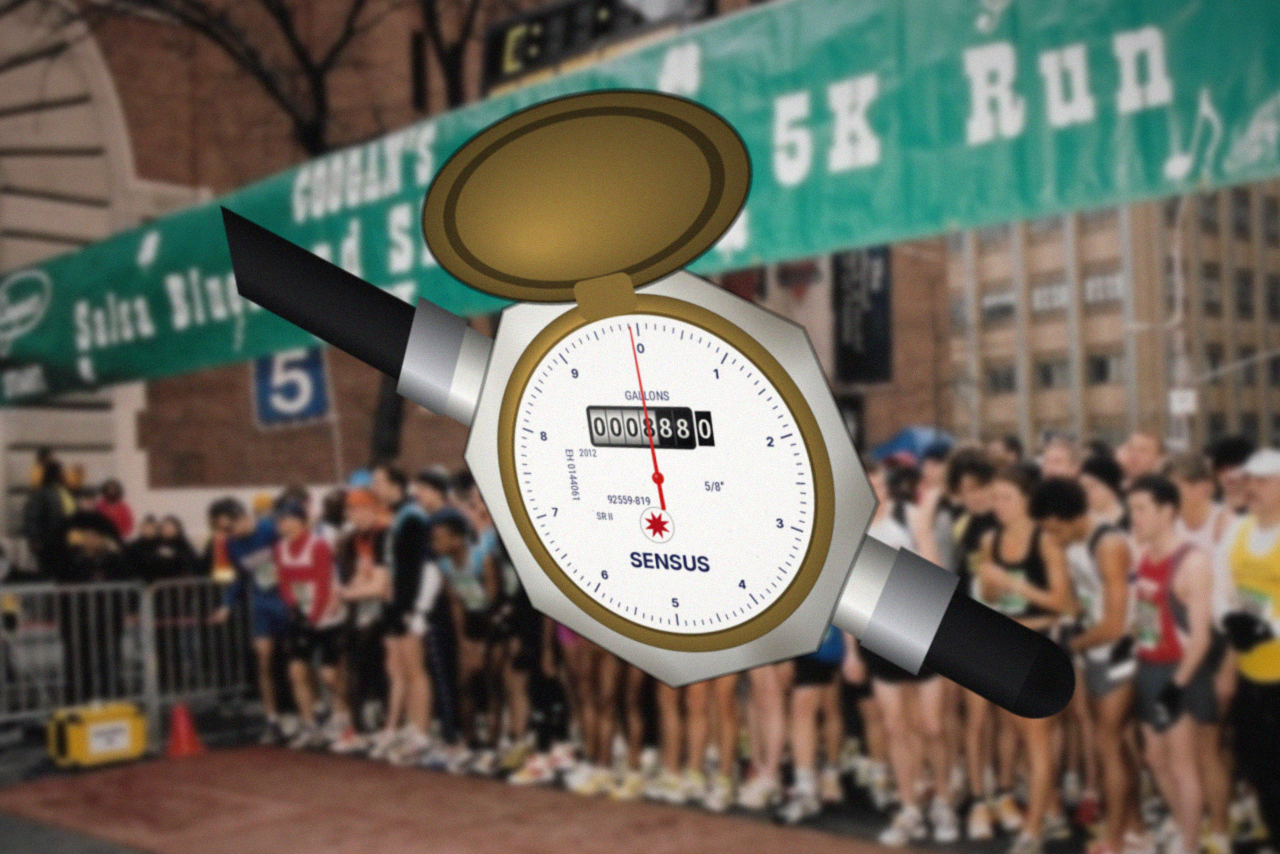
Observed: 8879.9 gal
